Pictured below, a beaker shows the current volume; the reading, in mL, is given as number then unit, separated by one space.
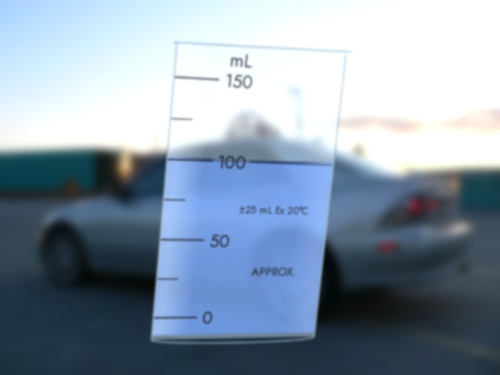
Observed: 100 mL
